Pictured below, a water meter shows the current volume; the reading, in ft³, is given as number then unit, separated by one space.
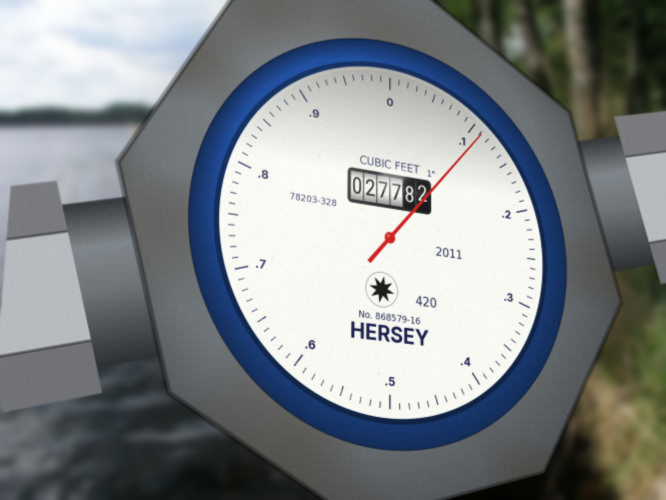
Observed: 27782.11 ft³
